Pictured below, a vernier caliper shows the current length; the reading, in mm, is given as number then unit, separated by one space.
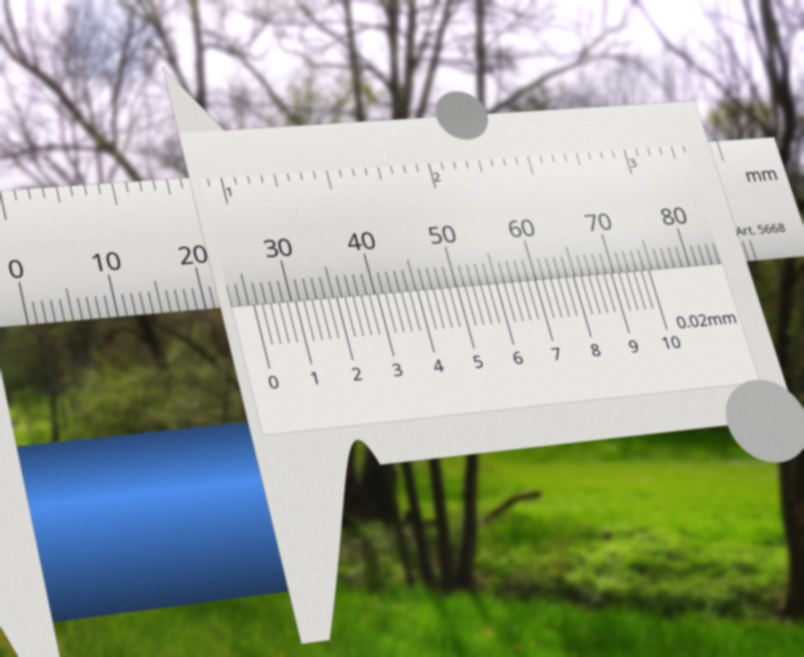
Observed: 25.6 mm
